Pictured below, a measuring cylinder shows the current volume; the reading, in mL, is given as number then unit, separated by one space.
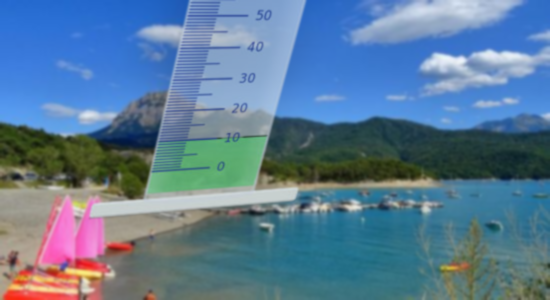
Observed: 10 mL
